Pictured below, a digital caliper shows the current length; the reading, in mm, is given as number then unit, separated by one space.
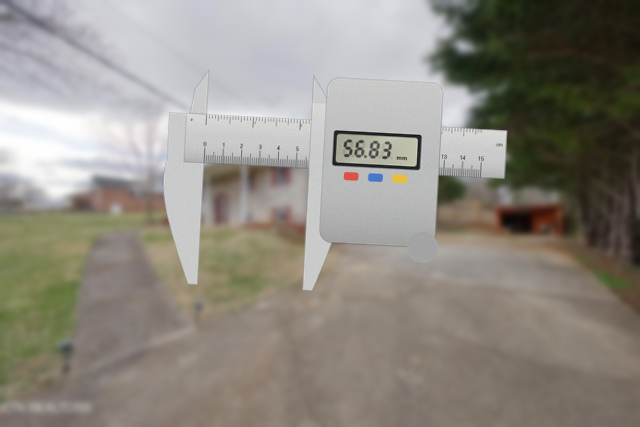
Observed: 56.83 mm
